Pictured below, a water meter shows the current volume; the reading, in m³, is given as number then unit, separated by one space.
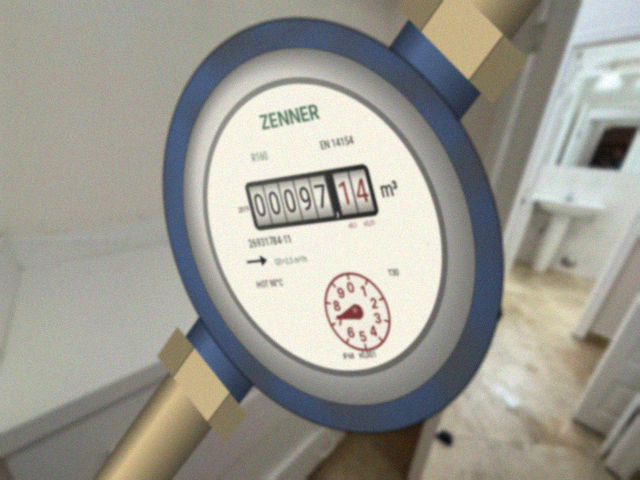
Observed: 97.147 m³
